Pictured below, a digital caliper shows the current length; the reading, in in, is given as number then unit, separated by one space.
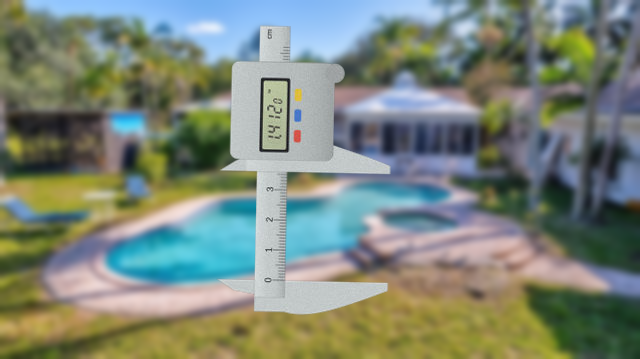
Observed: 1.4120 in
